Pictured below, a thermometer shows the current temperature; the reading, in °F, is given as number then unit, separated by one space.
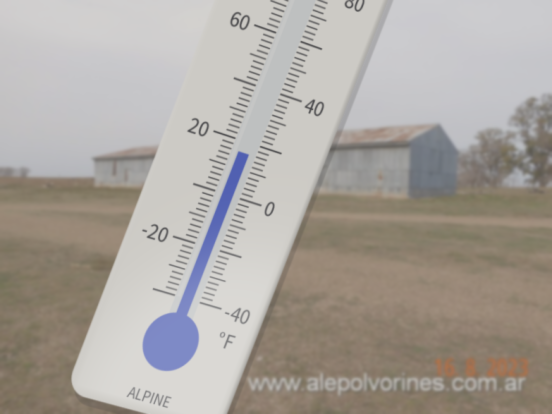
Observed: 16 °F
